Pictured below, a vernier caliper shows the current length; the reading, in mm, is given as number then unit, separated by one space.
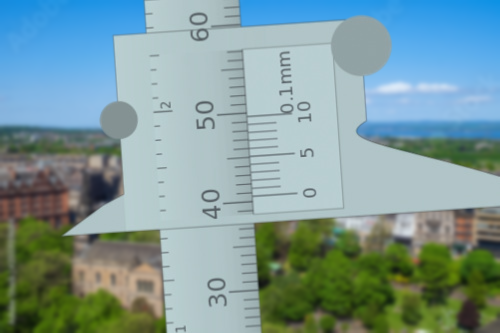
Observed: 40.6 mm
